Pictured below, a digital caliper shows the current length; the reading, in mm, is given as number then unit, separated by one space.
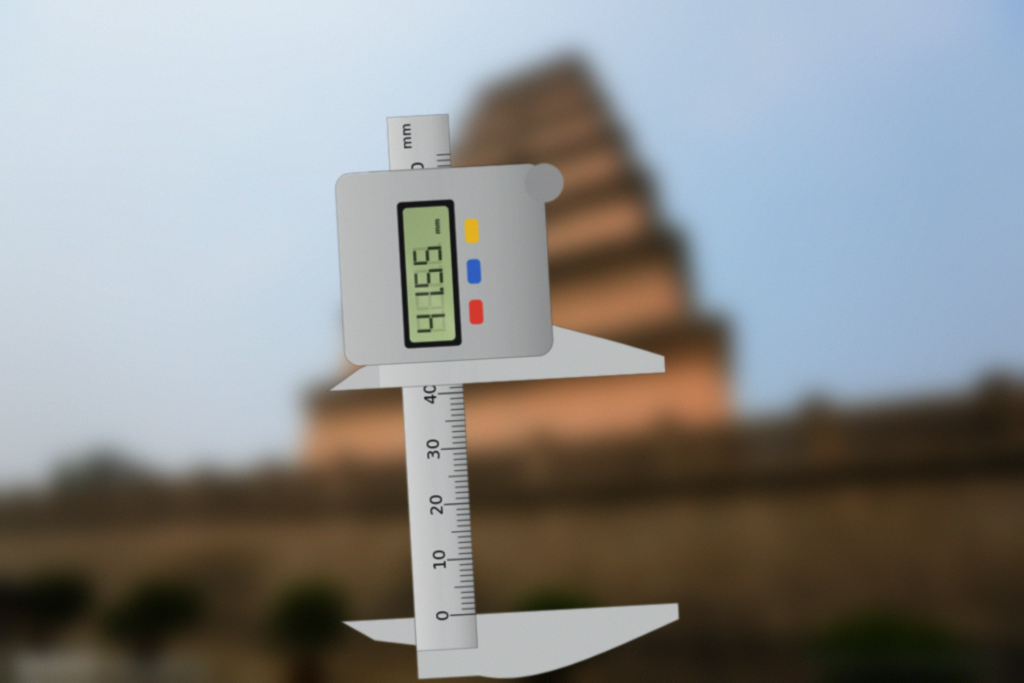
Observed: 41.55 mm
